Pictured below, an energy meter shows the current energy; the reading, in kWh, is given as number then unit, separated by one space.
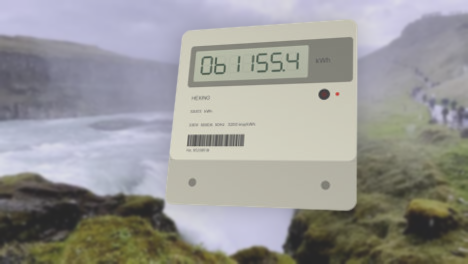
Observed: 61155.4 kWh
